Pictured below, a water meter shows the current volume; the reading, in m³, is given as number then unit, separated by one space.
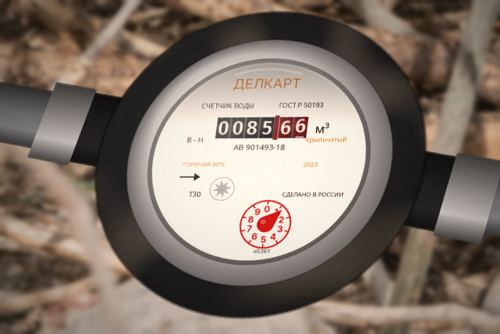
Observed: 85.661 m³
